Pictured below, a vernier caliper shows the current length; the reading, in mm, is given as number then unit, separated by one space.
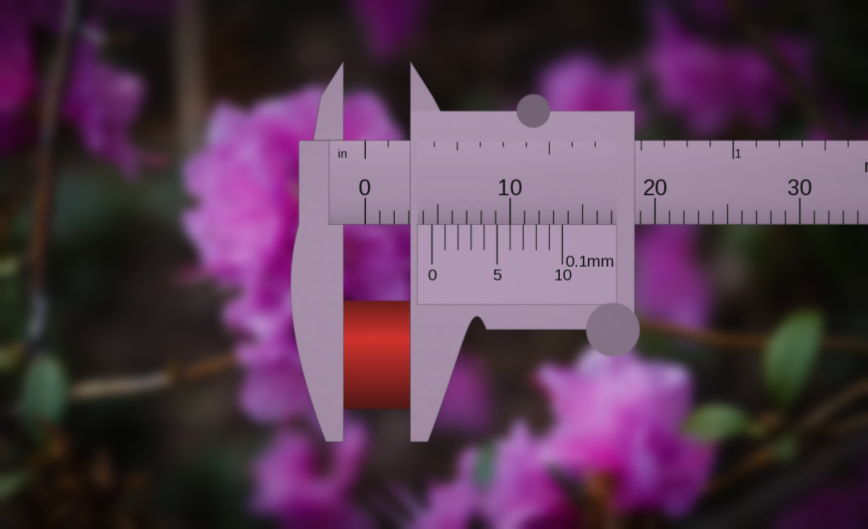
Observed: 4.6 mm
